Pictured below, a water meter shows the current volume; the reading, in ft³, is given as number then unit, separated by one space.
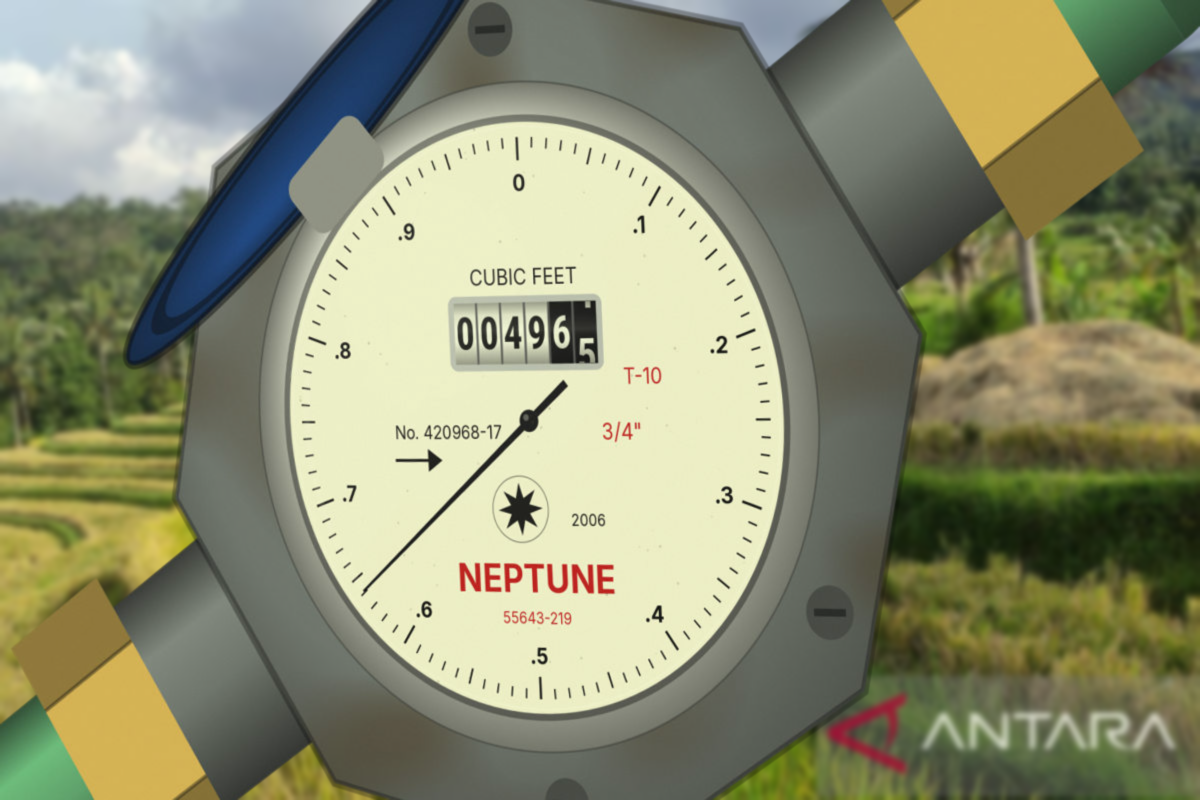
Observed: 4964.64 ft³
